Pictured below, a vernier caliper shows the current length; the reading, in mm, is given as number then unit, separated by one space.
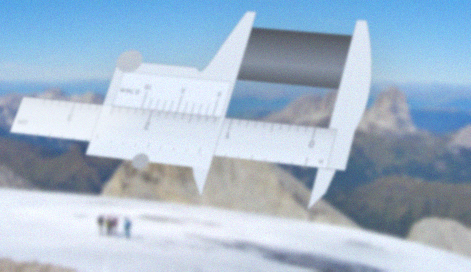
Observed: 12.4 mm
